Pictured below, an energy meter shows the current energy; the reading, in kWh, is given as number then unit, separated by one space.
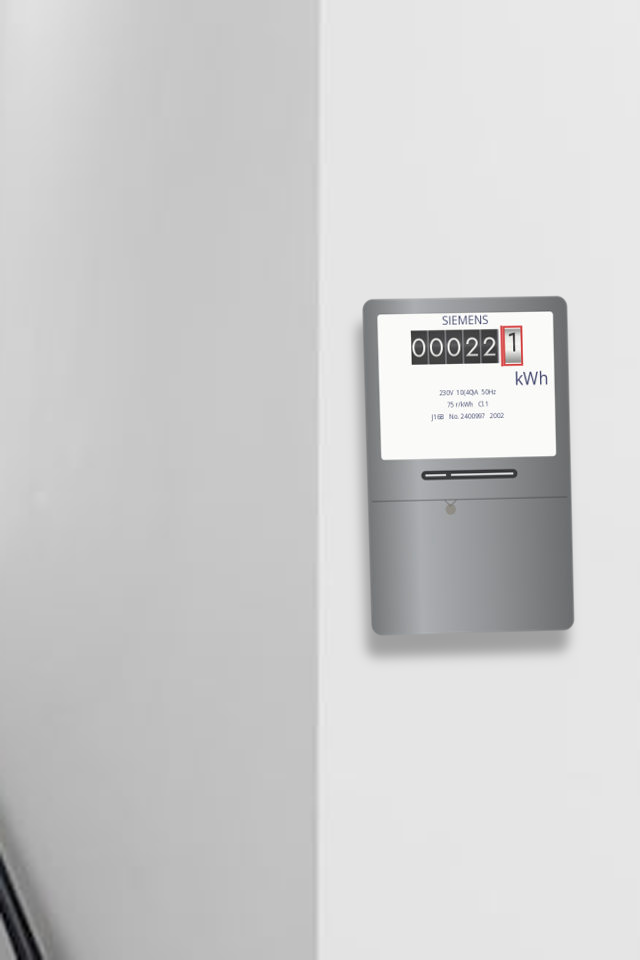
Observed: 22.1 kWh
